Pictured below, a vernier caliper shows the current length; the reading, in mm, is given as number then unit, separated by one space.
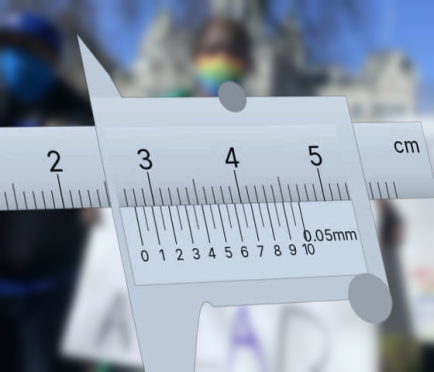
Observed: 27.8 mm
